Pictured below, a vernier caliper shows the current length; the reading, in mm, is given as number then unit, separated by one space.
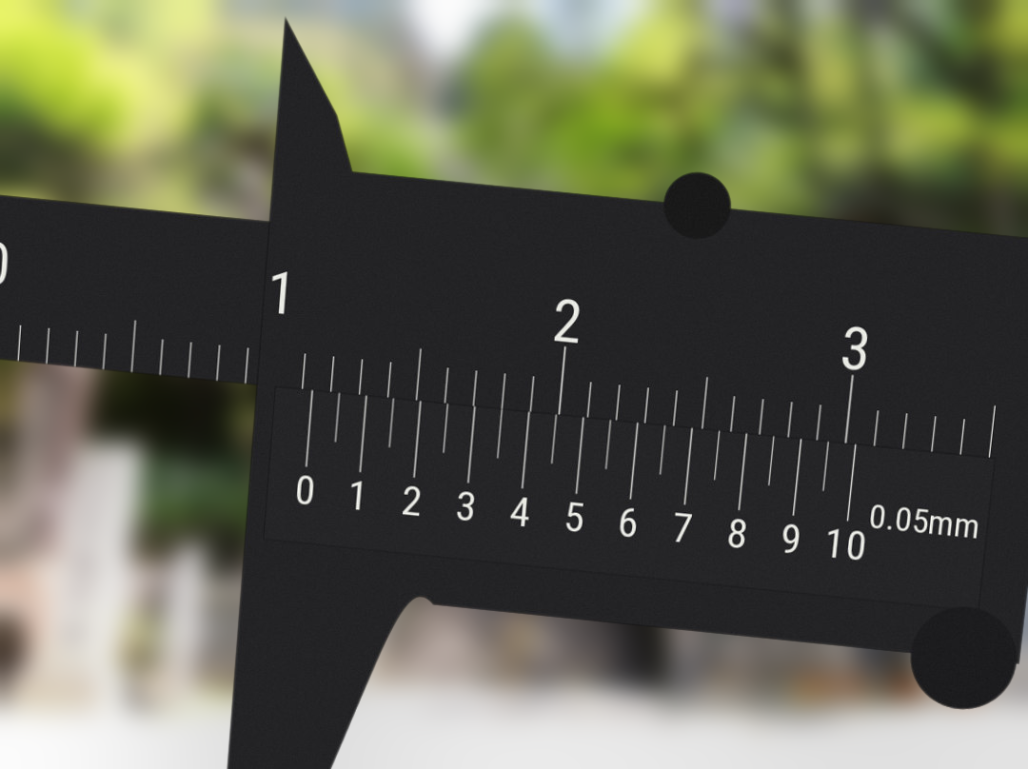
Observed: 11.35 mm
